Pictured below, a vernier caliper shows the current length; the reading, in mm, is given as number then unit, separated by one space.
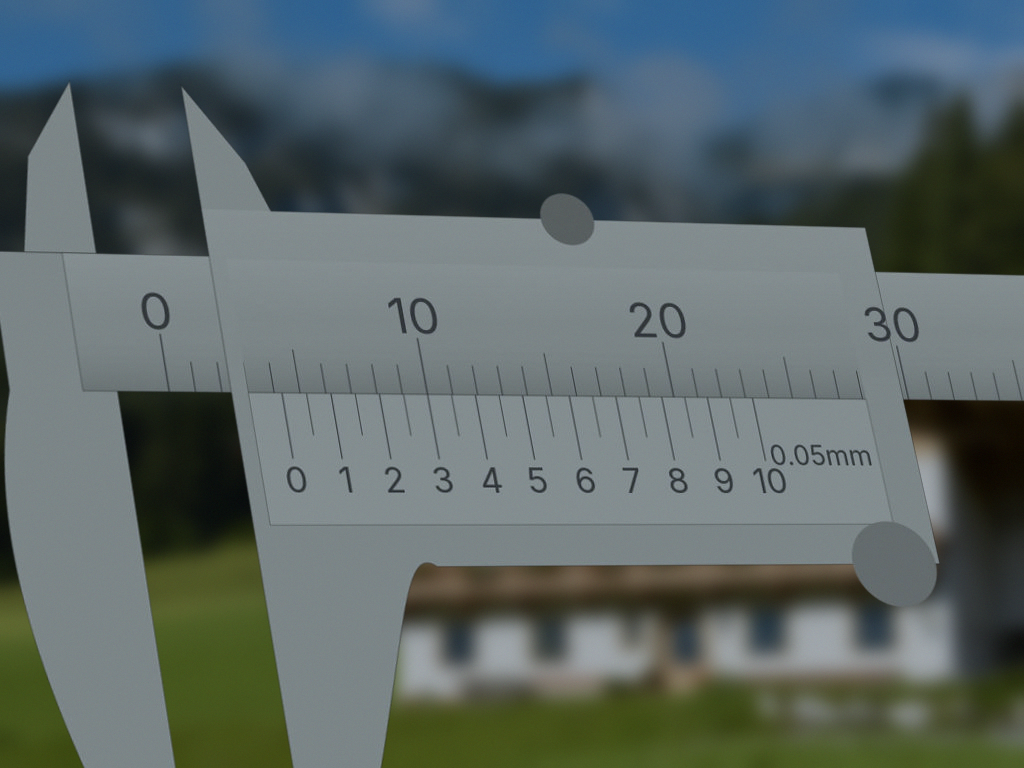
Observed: 4.30 mm
